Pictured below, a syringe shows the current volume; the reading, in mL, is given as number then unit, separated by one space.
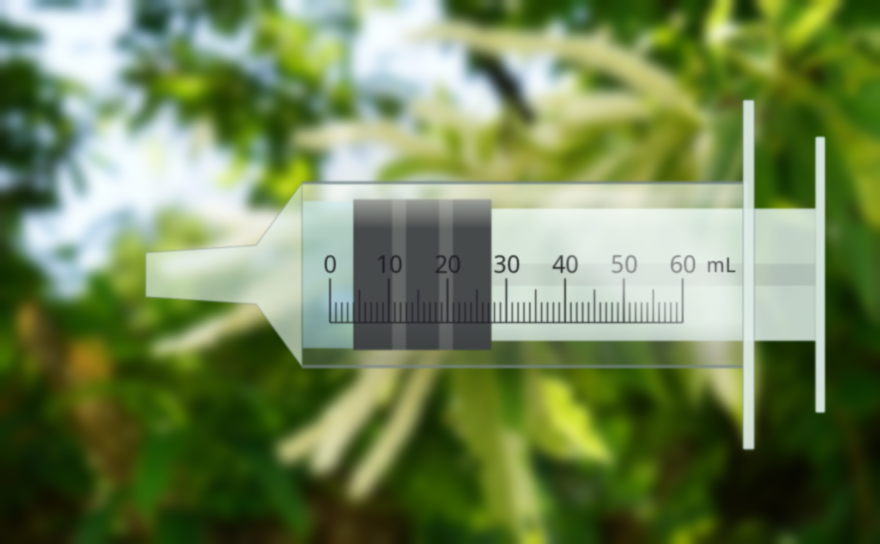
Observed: 4 mL
